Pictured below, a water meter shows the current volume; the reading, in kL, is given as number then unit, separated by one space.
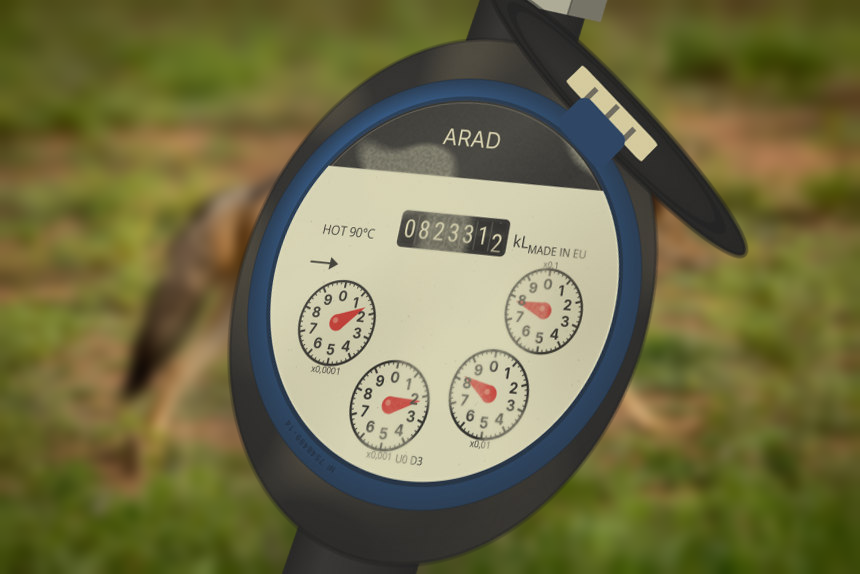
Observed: 823311.7821 kL
